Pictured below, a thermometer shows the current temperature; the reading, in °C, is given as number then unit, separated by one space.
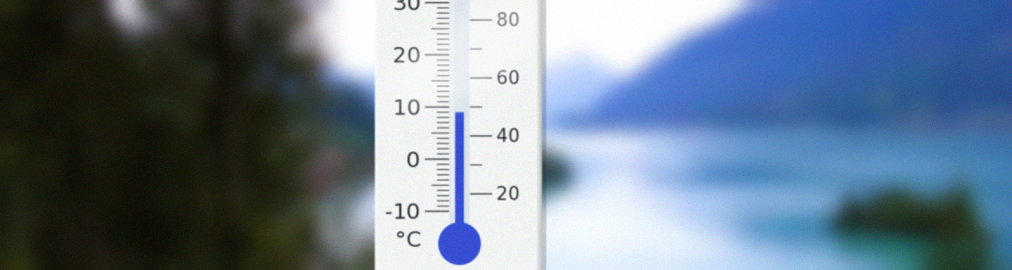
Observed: 9 °C
